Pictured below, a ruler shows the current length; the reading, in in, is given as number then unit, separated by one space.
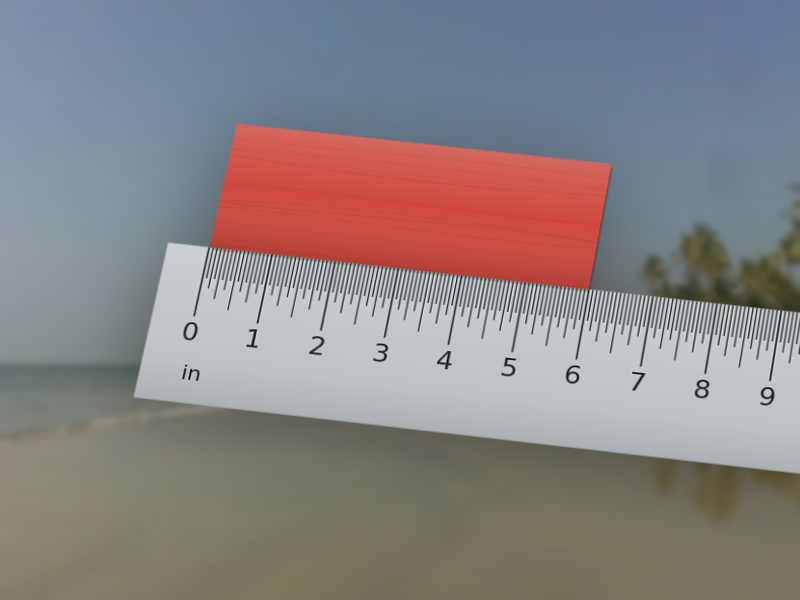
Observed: 6 in
